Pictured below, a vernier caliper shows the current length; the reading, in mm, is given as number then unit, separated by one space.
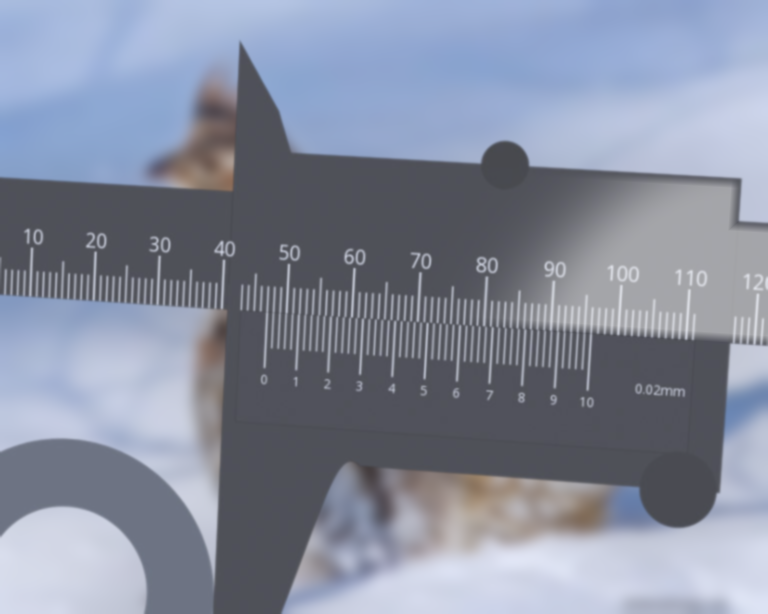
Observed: 47.0 mm
